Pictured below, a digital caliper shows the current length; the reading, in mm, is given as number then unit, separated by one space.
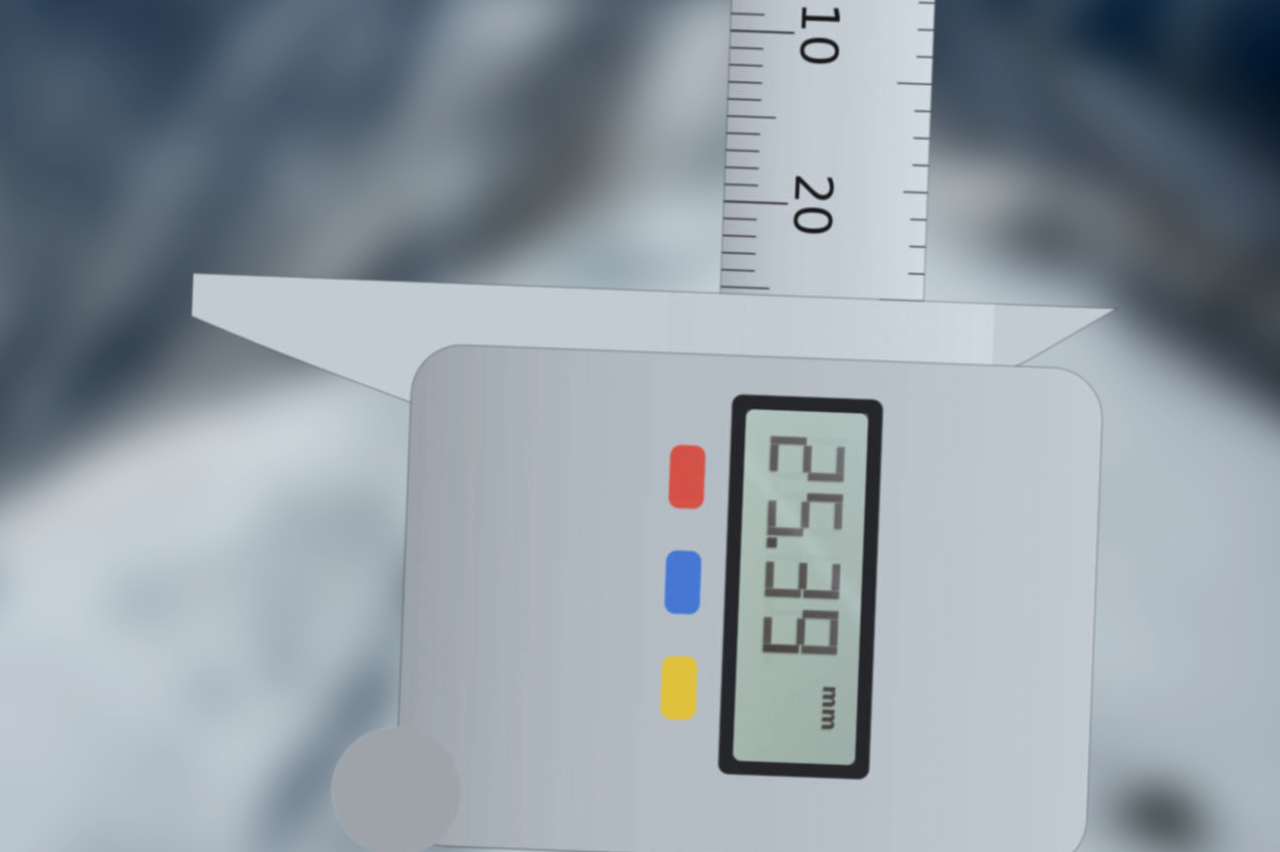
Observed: 25.39 mm
